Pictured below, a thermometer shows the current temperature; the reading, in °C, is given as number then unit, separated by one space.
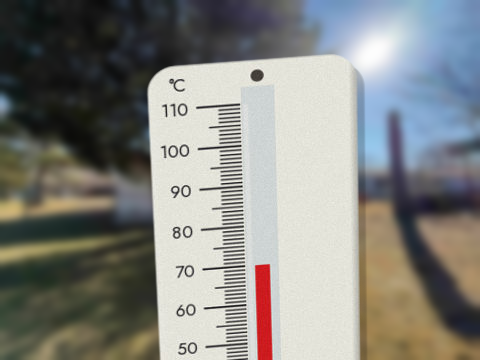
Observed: 70 °C
